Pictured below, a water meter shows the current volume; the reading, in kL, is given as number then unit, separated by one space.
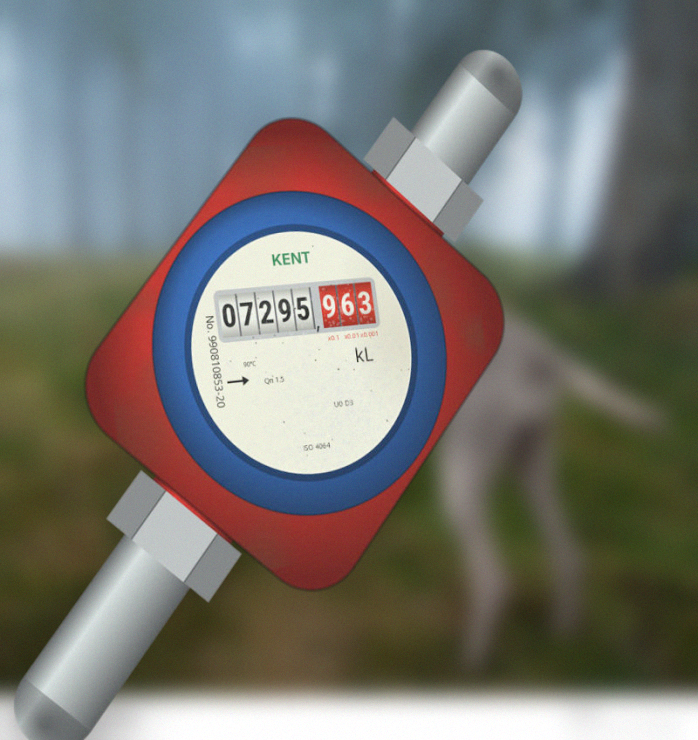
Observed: 7295.963 kL
